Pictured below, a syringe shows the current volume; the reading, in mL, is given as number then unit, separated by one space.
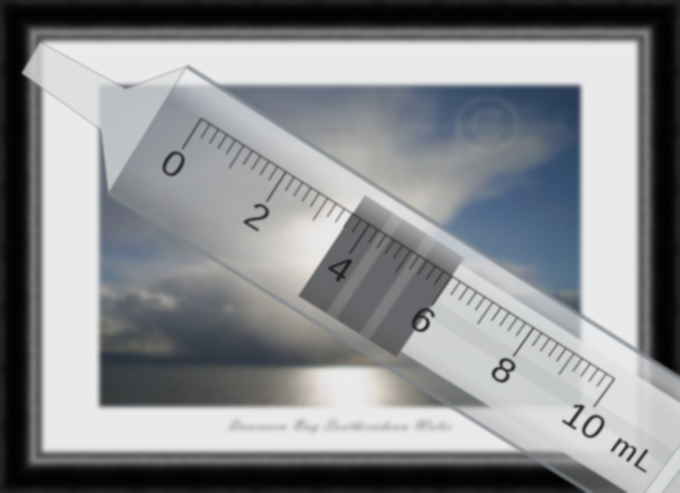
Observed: 3.6 mL
